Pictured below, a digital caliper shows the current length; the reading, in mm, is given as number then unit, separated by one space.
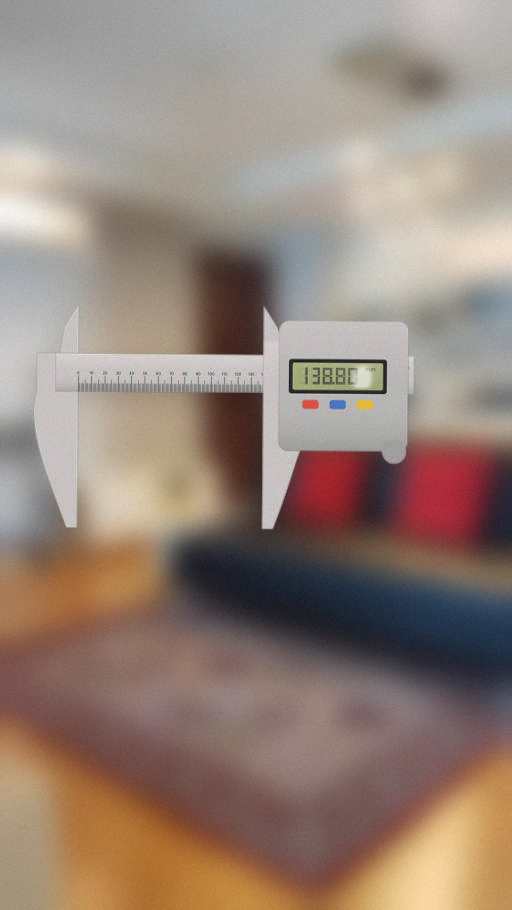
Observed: 138.80 mm
